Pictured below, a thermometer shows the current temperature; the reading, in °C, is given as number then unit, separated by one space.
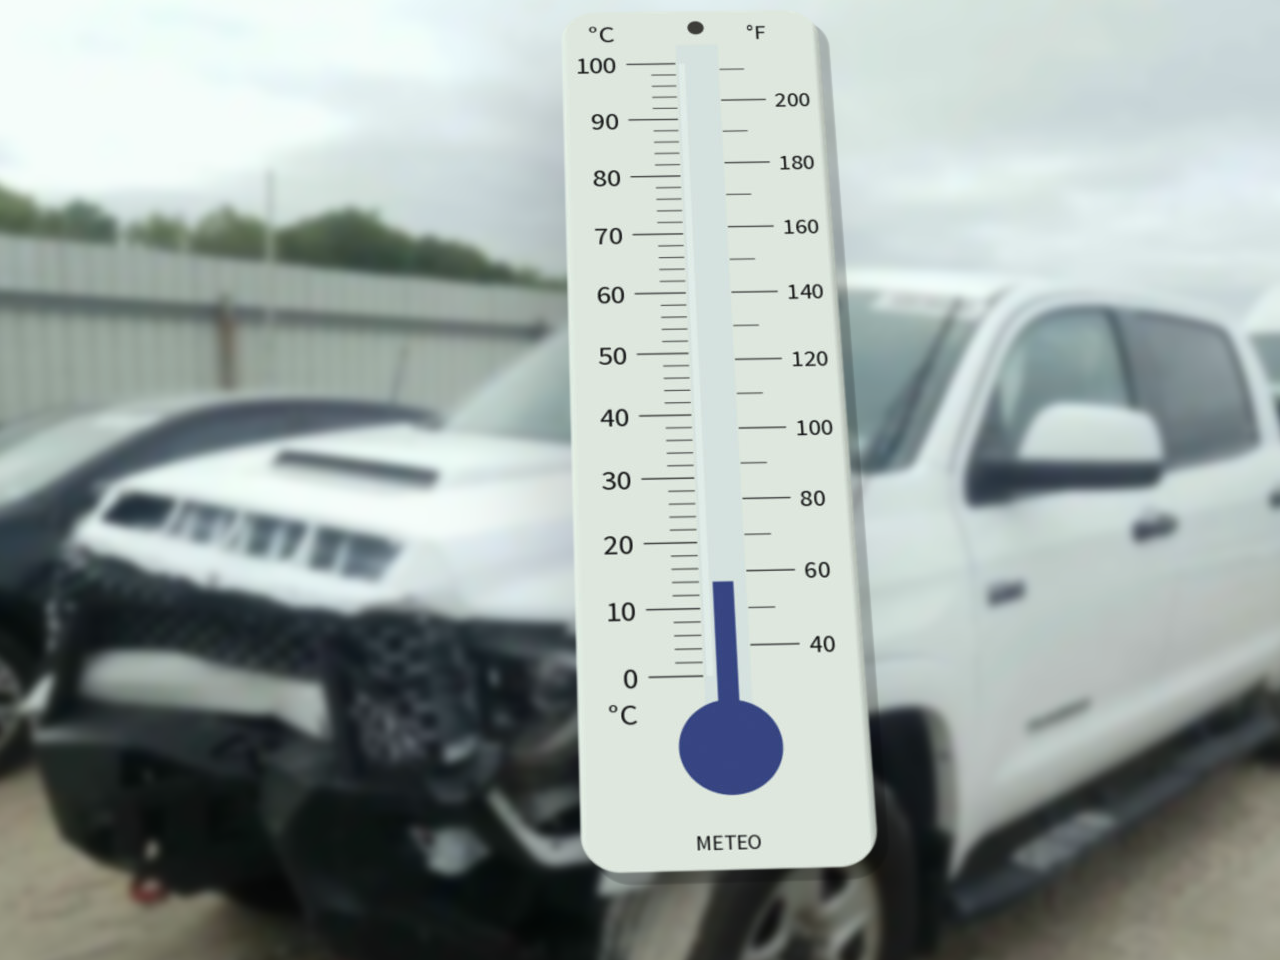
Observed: 14 °C
